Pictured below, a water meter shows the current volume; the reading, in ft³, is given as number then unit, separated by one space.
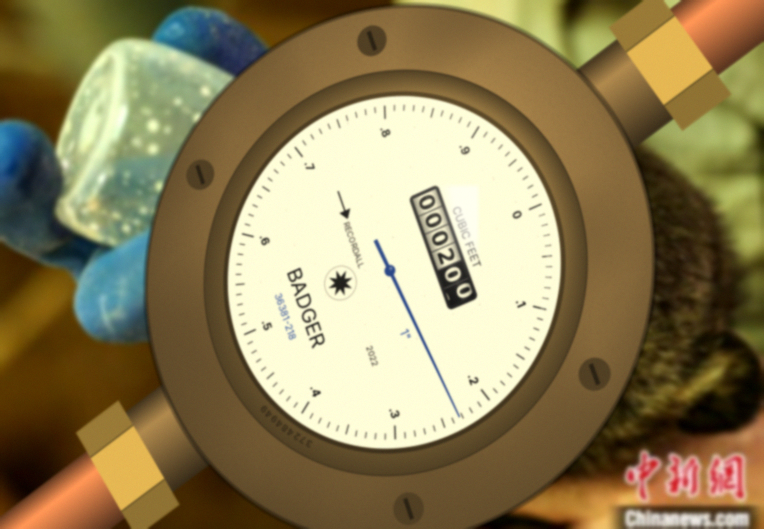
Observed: 200.23 ft³
